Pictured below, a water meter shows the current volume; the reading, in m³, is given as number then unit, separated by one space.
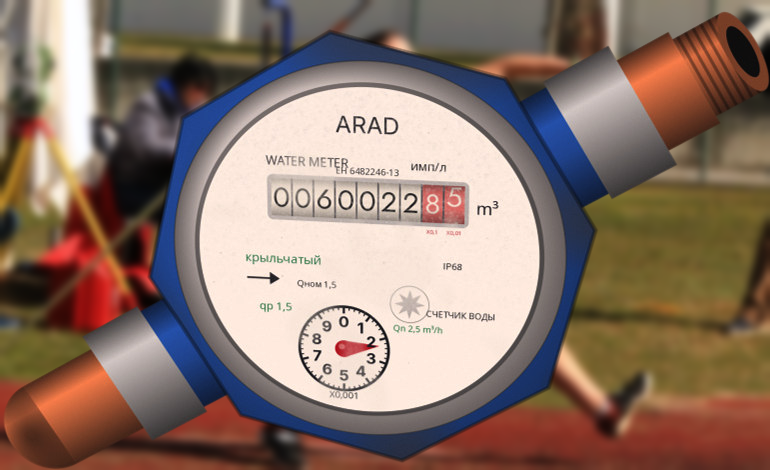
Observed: 60022.852 m³
